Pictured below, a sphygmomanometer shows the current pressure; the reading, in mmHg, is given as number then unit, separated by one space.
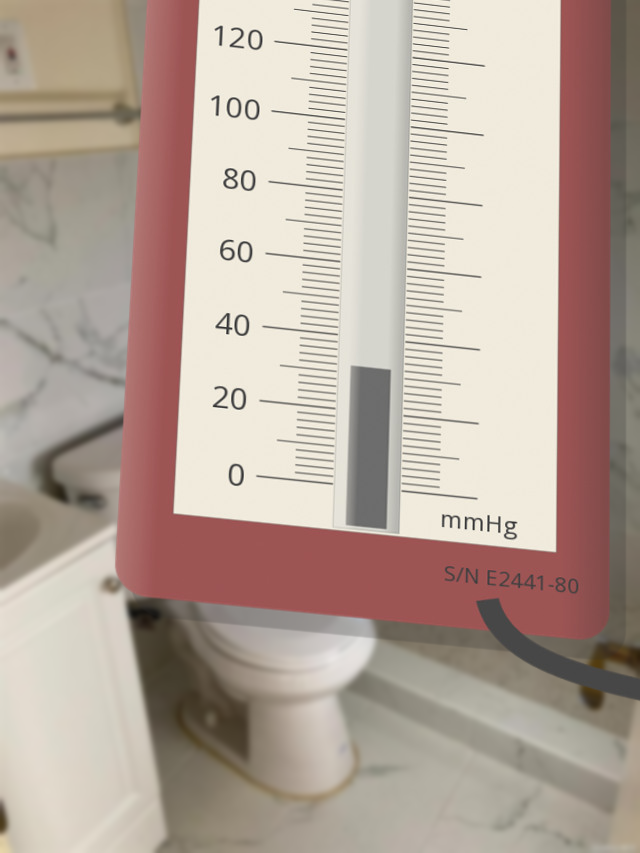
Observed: 32 mmHg
